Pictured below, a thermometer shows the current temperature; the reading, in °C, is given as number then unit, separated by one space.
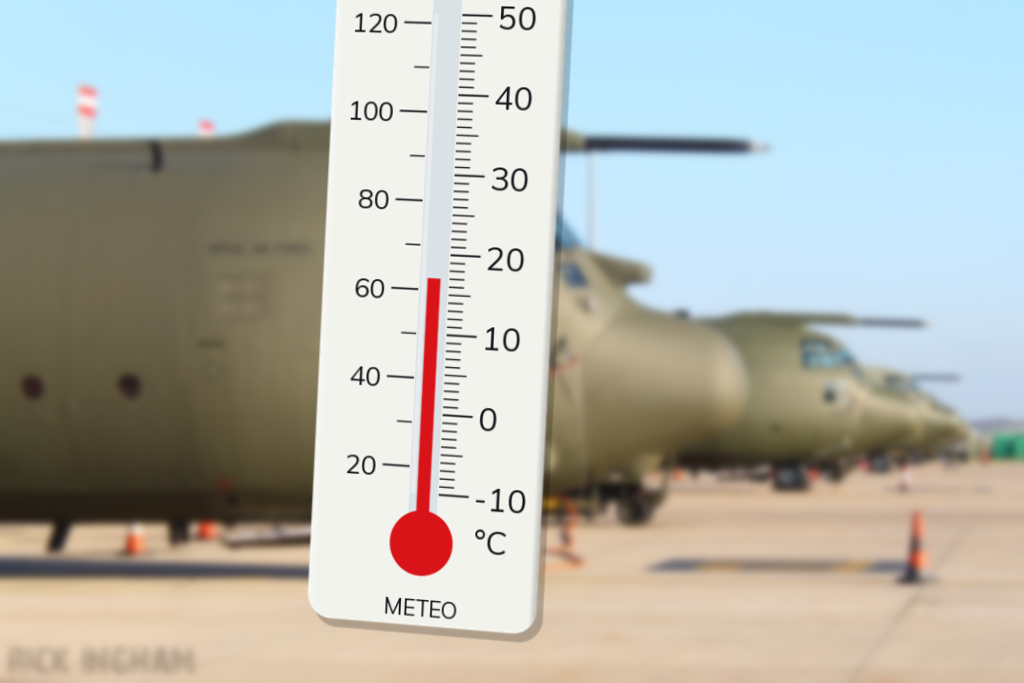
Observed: 17 °C
